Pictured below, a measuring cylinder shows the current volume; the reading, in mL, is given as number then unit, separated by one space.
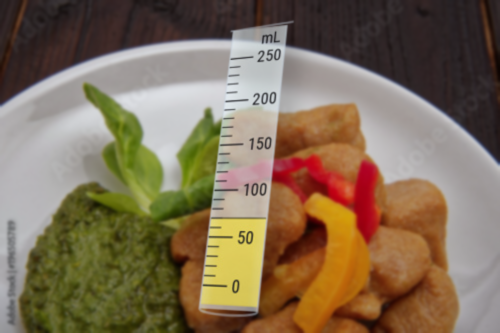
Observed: 70 mL
